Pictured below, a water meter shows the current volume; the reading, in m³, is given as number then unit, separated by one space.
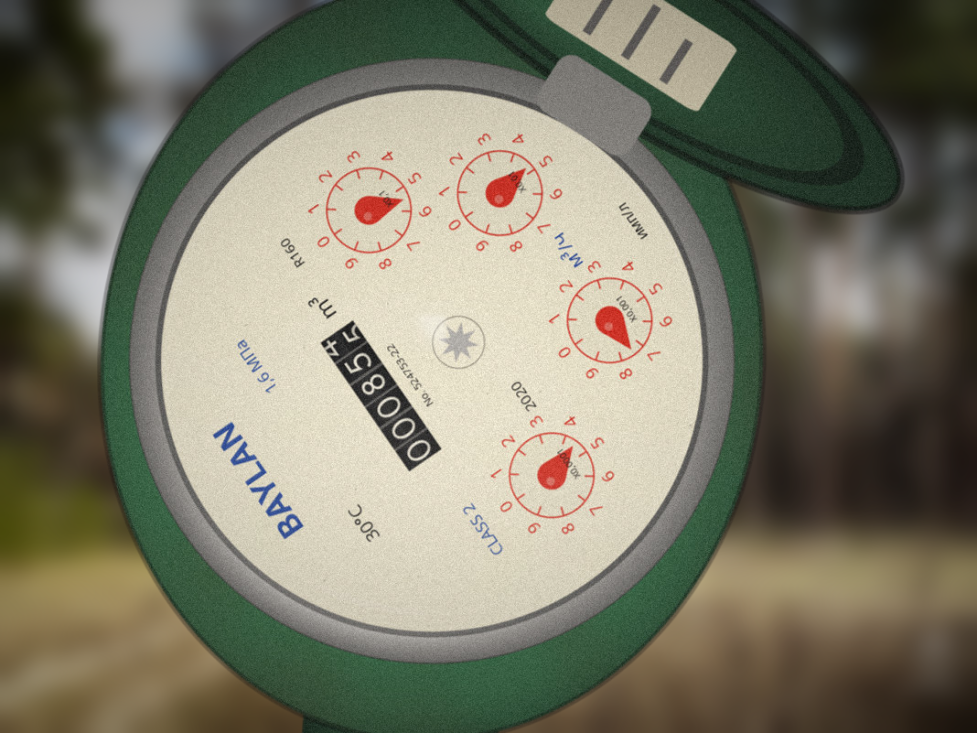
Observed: 854.5474 m³
